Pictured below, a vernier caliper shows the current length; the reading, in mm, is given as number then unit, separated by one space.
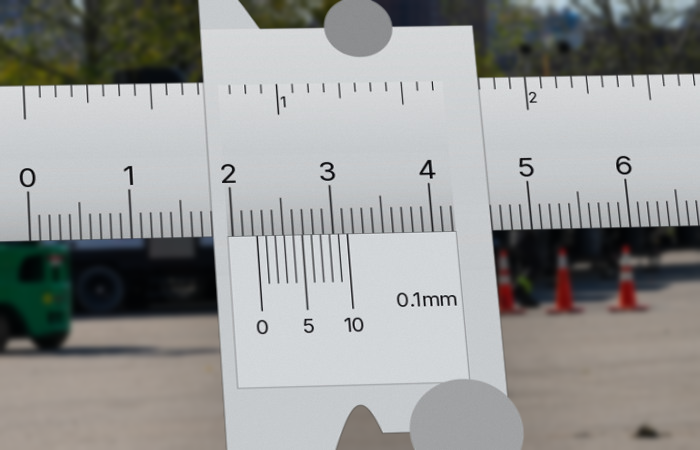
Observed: 22.4 mm
